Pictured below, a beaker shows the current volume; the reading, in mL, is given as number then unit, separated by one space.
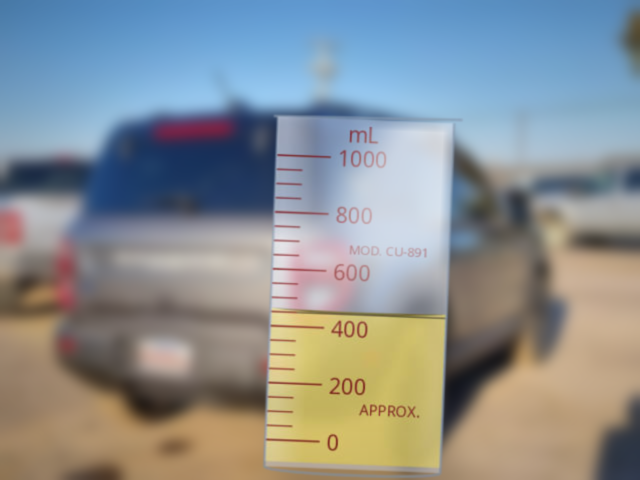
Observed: 450 mL
